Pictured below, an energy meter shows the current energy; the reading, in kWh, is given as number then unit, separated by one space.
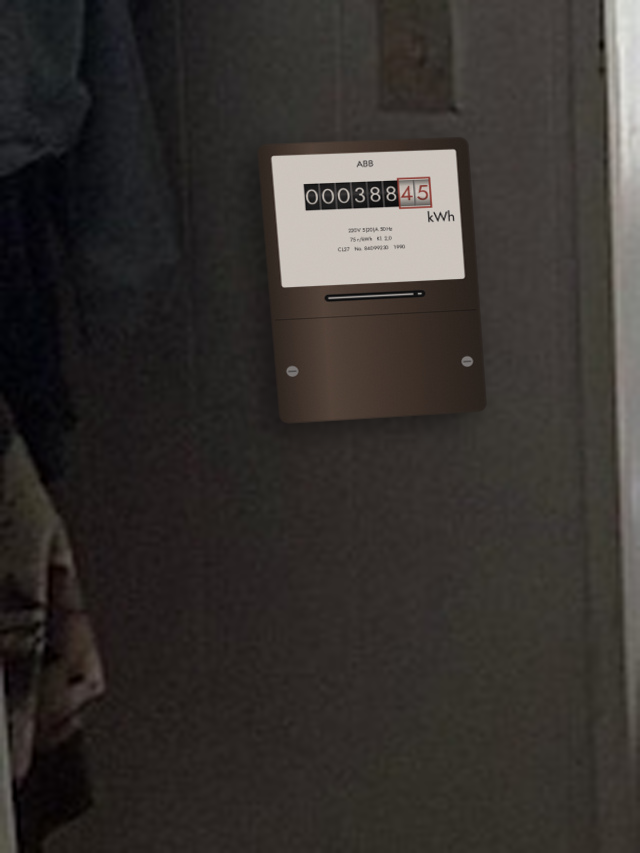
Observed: 388.45 kWh
